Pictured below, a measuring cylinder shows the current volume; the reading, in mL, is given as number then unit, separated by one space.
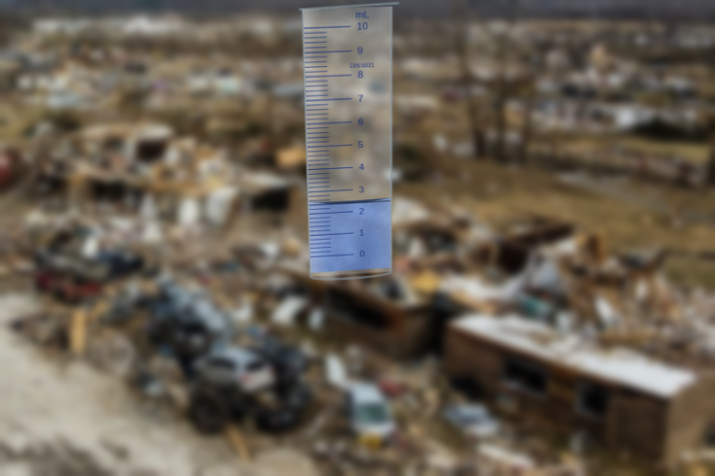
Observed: 2.4 mL
